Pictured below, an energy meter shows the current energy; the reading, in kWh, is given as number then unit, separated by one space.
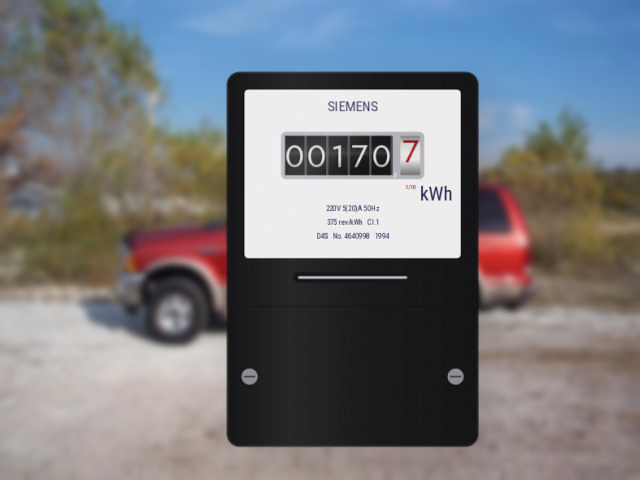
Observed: 170.7 kWh
